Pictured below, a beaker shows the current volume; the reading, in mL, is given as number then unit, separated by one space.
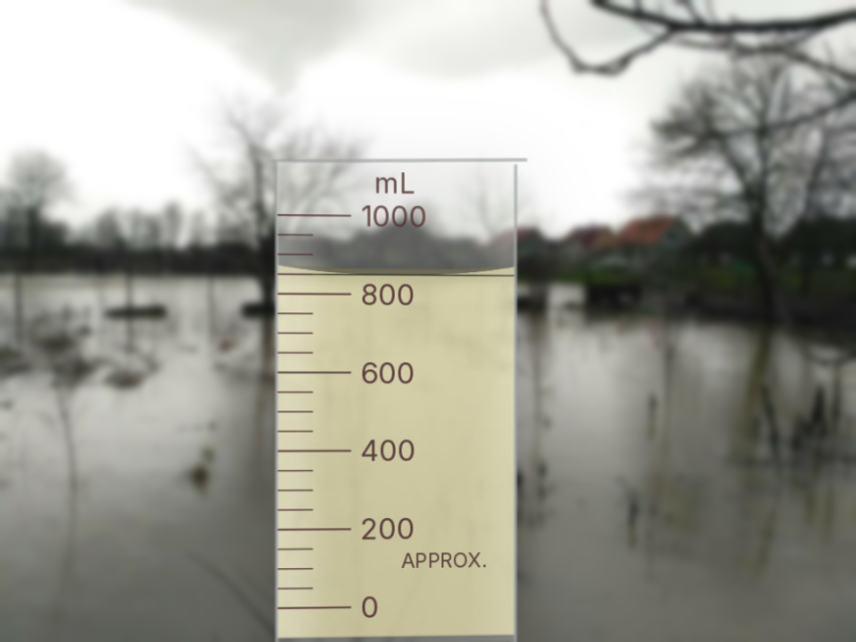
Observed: 850 mL
